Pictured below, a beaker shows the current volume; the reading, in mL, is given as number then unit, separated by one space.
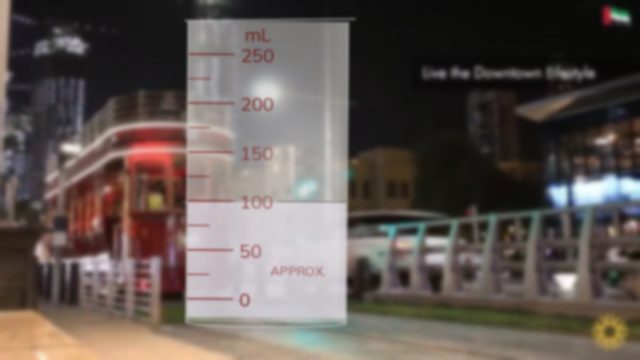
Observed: 100 mL
